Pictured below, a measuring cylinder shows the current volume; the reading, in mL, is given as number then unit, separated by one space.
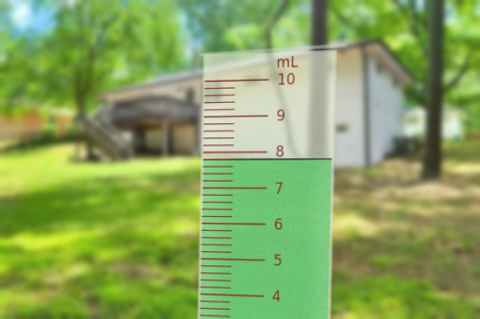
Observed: 7.8 mL
